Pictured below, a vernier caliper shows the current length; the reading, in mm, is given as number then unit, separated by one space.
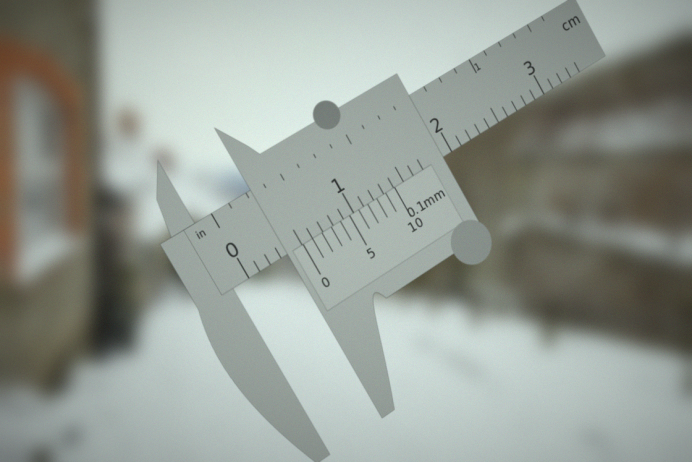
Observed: 5.1 mm
